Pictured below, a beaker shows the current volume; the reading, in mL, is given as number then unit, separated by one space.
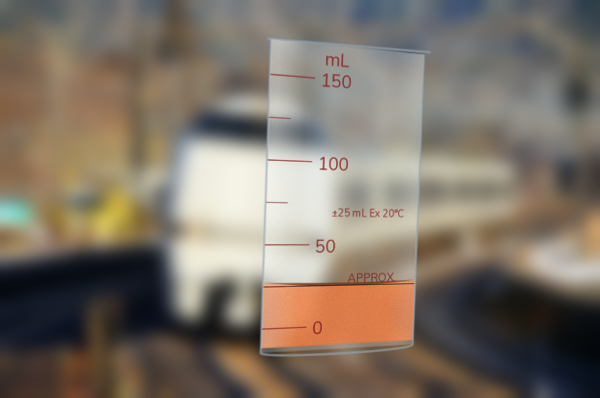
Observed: 25 mL
